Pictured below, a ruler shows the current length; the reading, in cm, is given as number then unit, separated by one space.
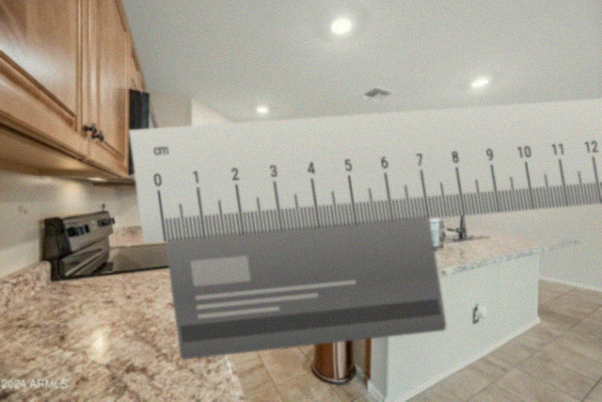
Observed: 7 cm
